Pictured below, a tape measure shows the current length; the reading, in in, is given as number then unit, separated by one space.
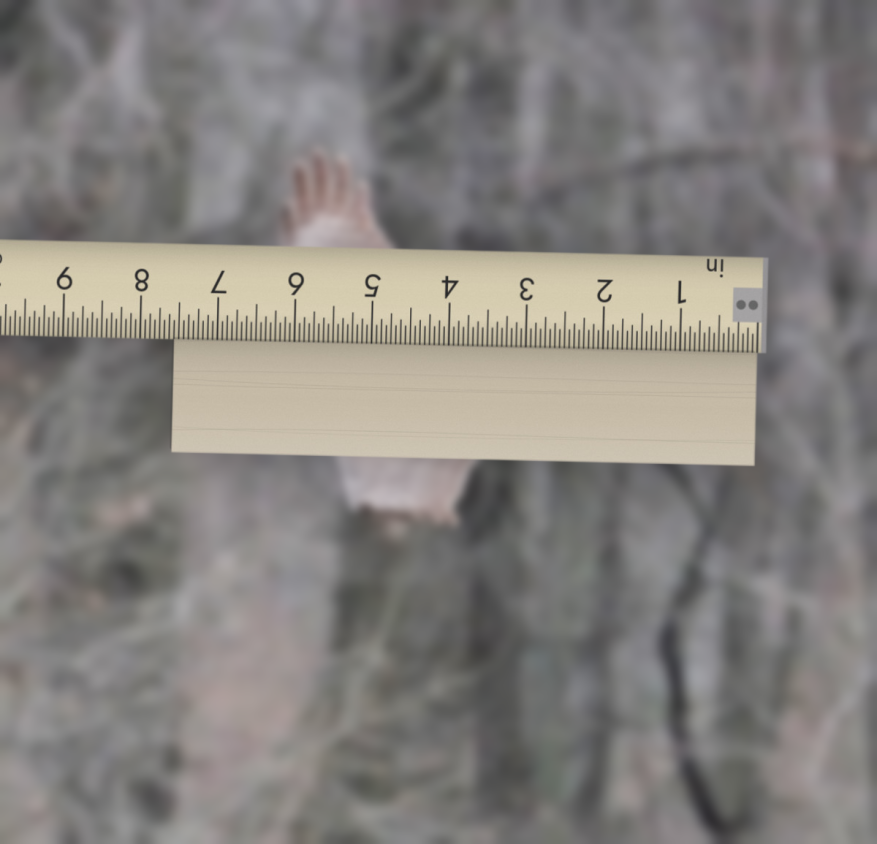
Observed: 7.5625 in
